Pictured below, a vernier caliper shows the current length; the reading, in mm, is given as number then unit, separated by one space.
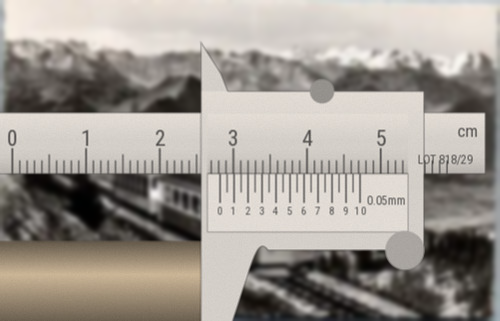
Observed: 28.2 mm
